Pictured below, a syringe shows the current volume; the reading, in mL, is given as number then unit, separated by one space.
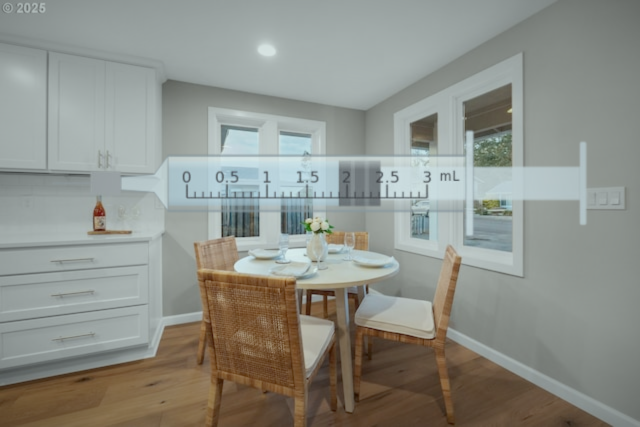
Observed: 1.9 mL
